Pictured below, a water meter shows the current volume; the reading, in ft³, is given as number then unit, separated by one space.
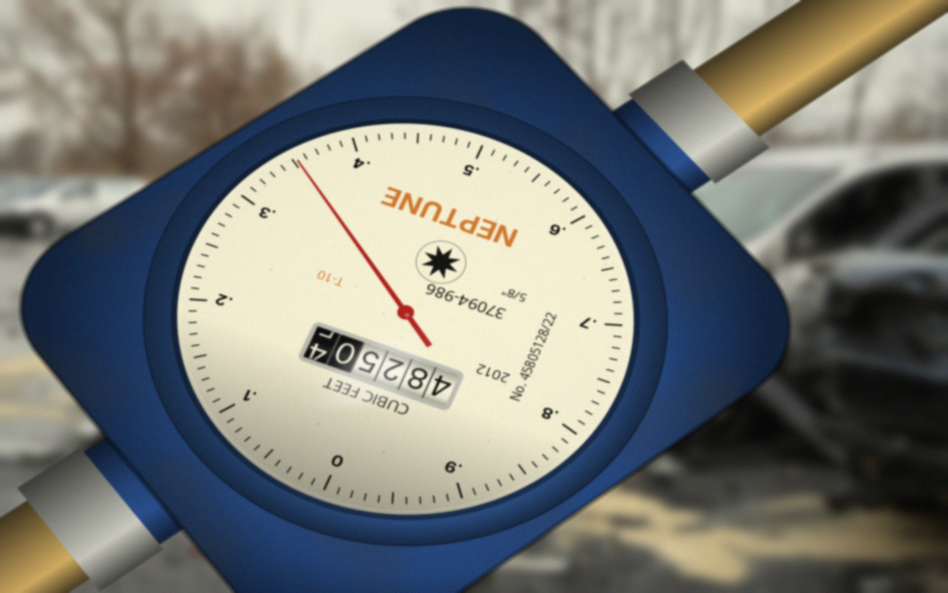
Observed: 482504.35 ft³
